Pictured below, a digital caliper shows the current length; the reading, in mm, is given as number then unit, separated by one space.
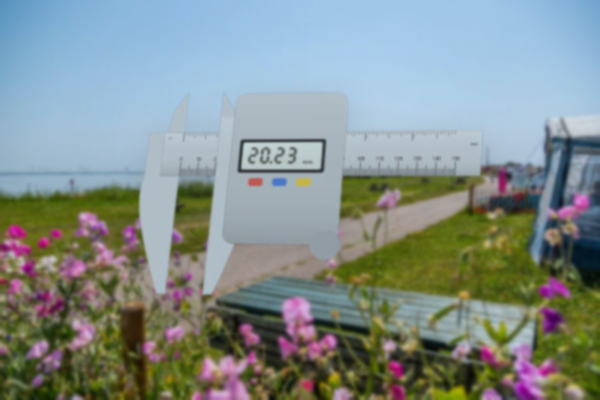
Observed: 20.23 mm
